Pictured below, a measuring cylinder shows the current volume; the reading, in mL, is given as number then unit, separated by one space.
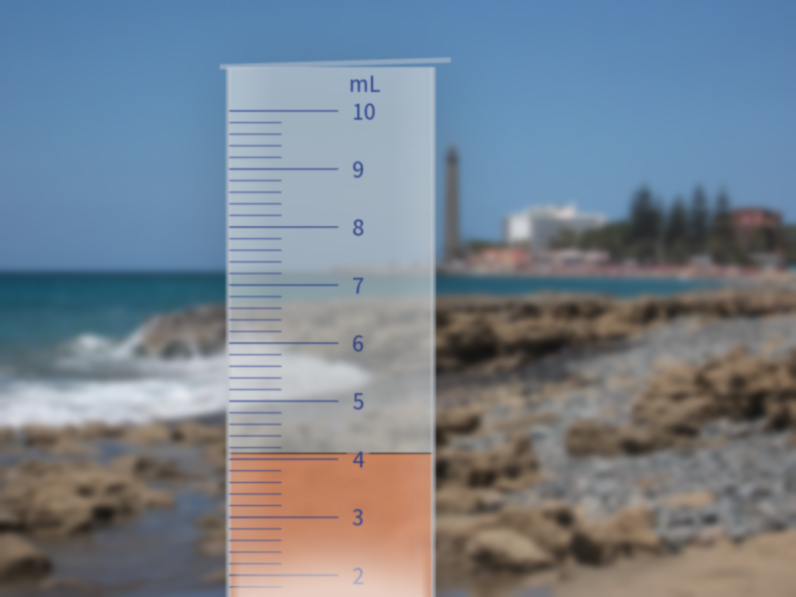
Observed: 4.1 mL
